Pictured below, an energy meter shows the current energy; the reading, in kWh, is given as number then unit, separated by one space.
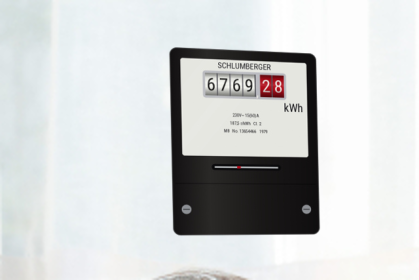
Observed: 6769.28 kWh
